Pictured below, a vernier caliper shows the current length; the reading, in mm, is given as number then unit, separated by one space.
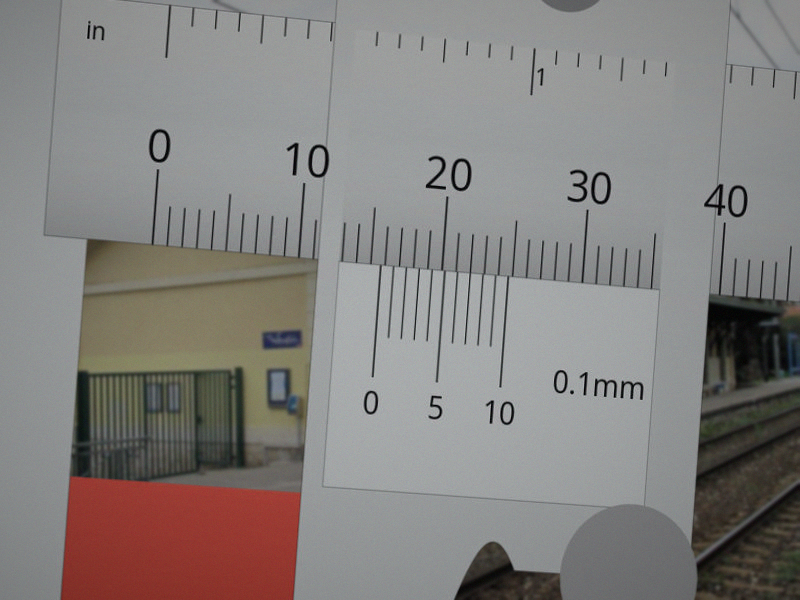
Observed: 15.7 mm
